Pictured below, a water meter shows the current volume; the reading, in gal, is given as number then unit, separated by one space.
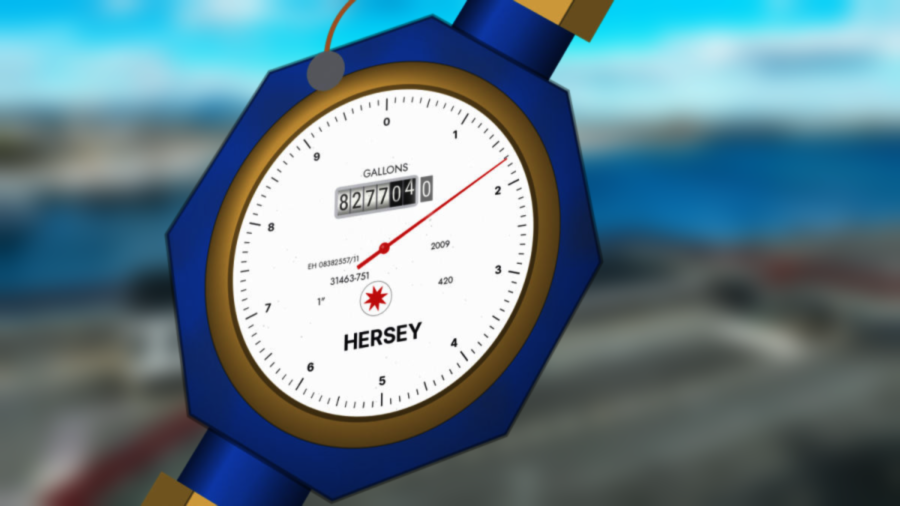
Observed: 8277041.7 gal
